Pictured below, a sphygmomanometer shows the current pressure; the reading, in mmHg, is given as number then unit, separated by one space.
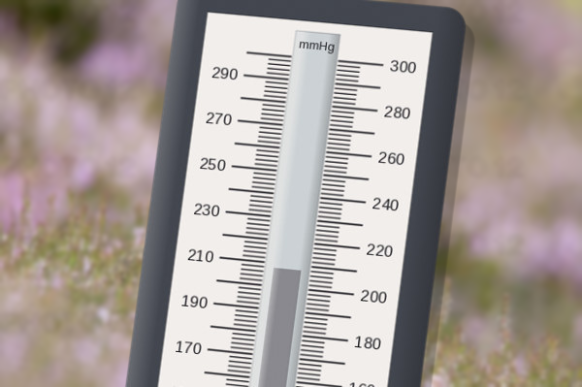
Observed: 208 mmHg
